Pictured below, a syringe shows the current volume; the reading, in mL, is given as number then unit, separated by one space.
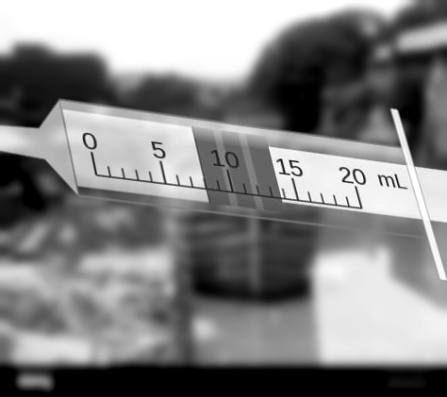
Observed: 8 mL
